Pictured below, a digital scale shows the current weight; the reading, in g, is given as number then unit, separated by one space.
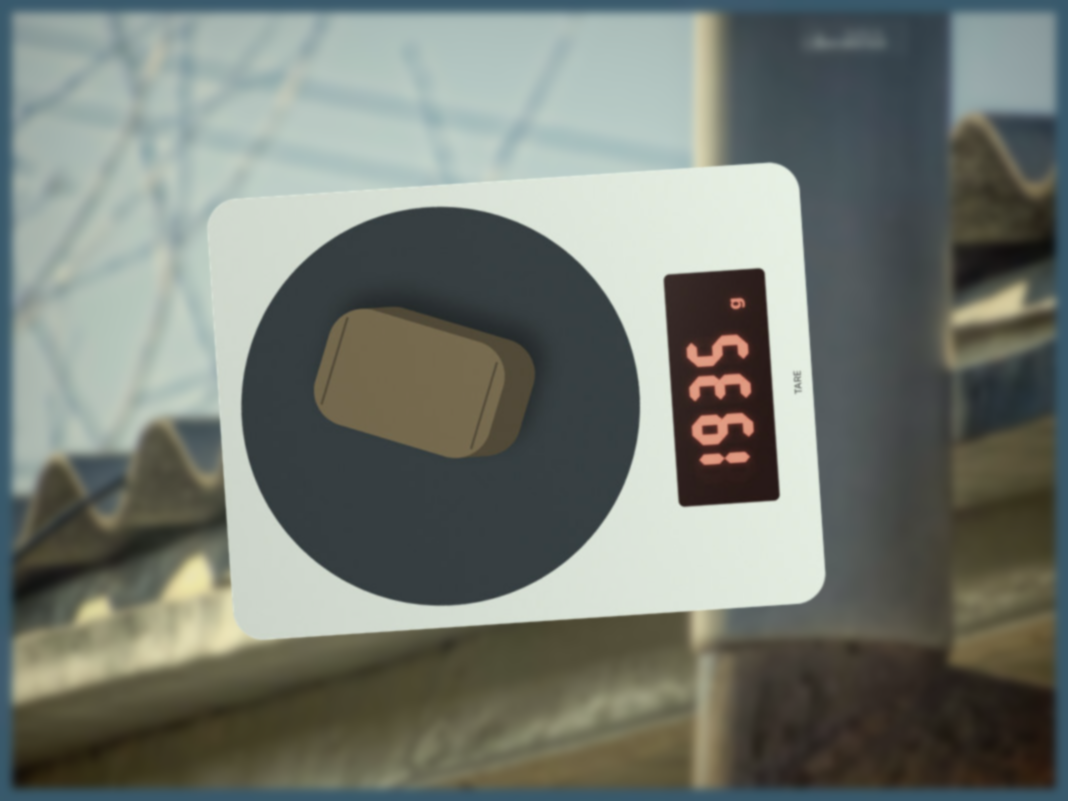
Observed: 1935 g
